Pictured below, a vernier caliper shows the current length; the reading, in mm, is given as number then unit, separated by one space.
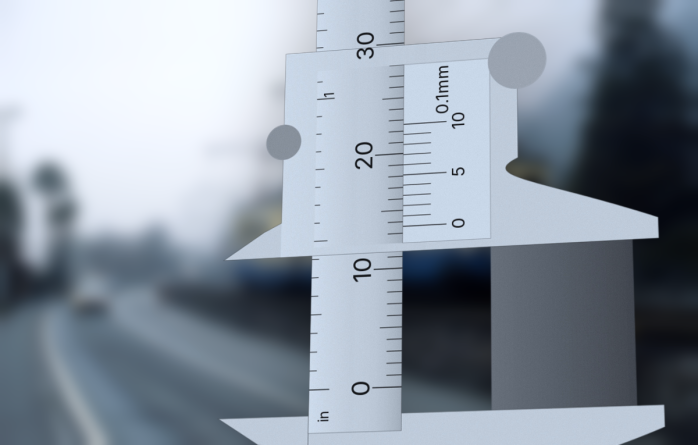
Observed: 13.6 mm
